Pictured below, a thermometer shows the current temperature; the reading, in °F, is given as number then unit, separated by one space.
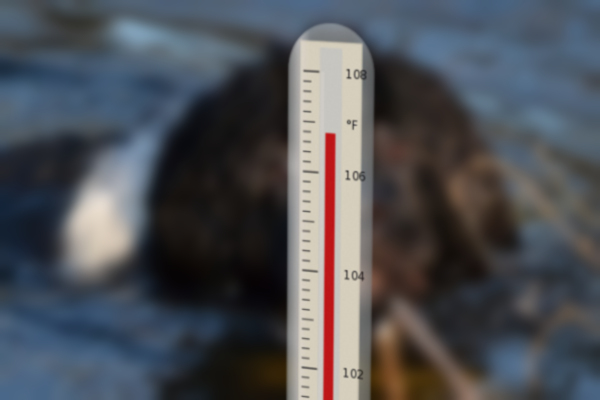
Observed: 106.8 °F
